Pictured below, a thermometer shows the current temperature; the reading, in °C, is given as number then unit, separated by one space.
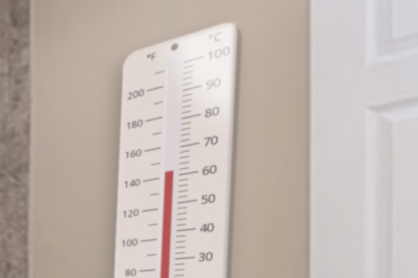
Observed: 62 °C
